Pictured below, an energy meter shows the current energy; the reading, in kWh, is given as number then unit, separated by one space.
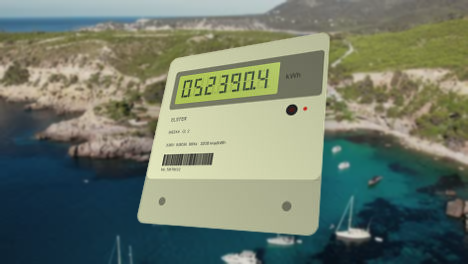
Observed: 52390.4 kWh
